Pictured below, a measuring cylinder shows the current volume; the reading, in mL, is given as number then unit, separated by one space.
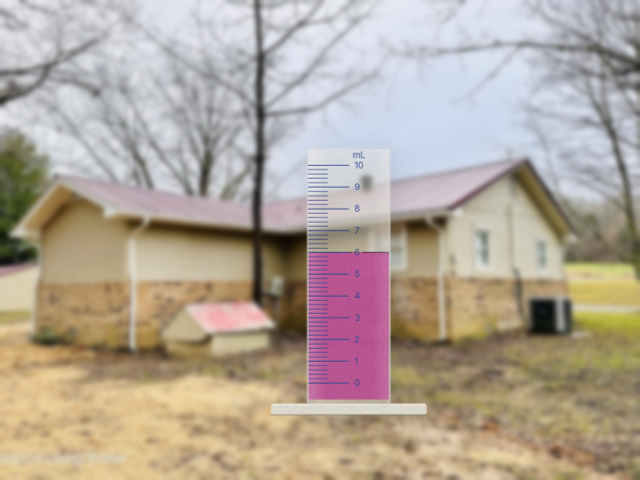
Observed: 6 mL
